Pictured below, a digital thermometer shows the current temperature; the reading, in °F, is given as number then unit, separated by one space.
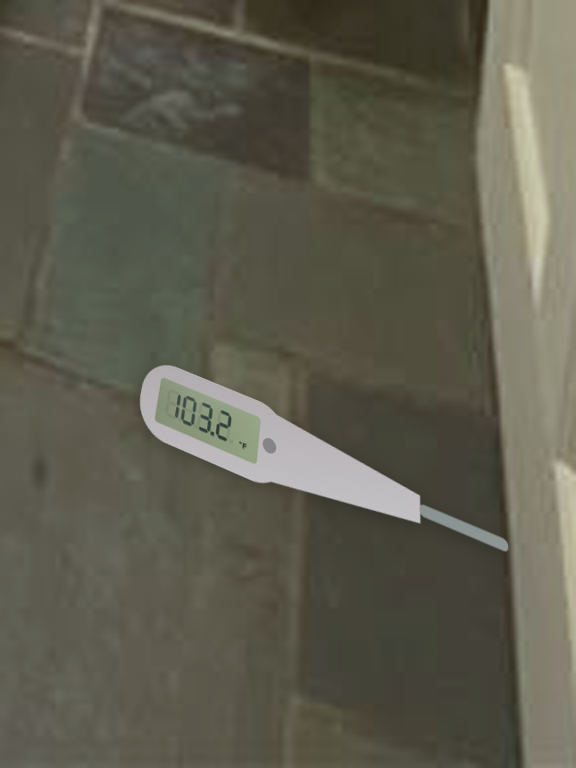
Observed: 103.2 °F
